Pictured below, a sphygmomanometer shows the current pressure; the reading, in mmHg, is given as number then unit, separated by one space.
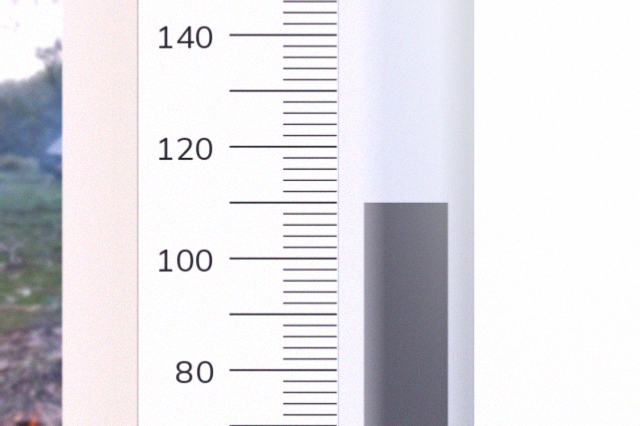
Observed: 110 mmHg
